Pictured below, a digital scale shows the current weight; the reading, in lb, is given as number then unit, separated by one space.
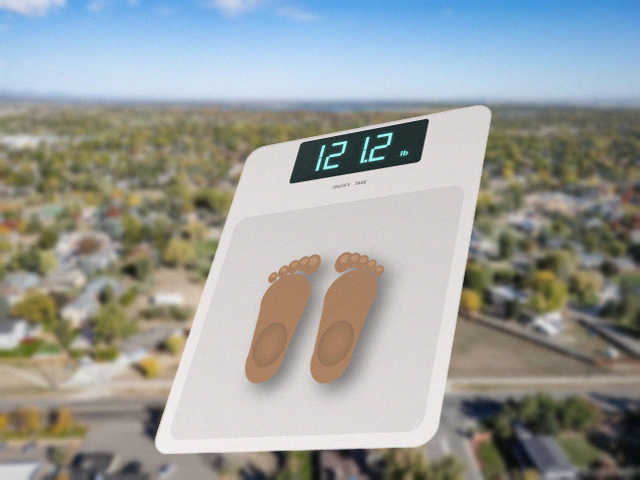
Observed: 121.2 lb
